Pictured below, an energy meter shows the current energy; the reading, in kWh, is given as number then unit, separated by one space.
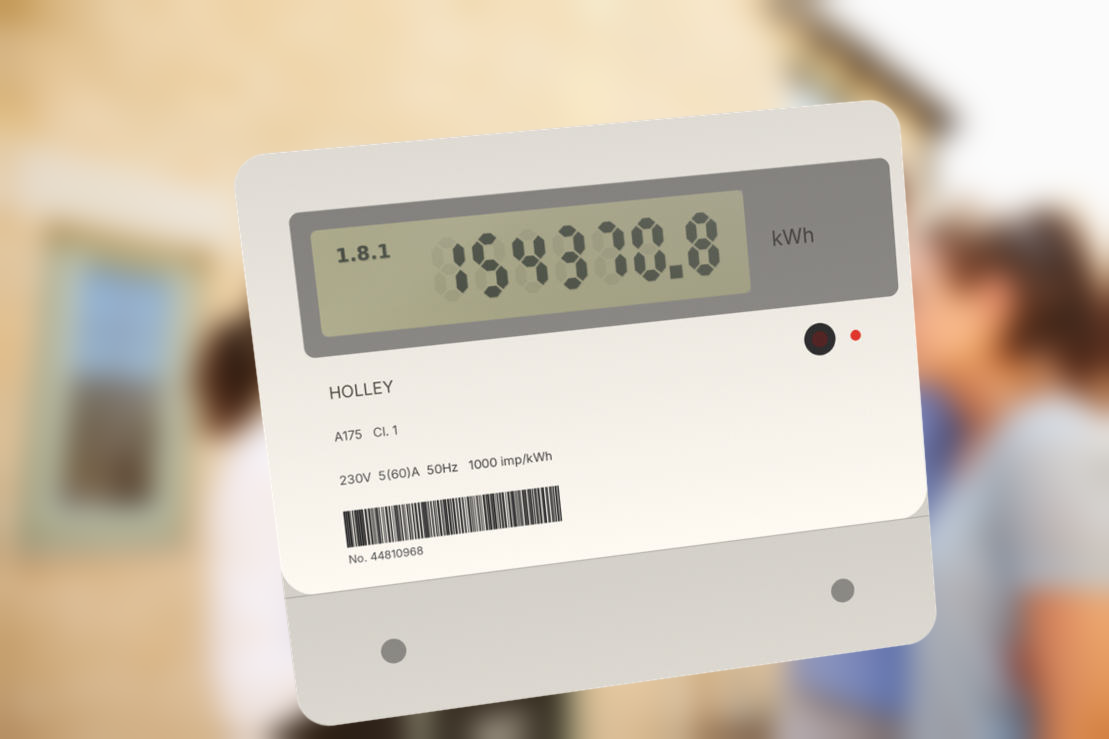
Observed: 154370.8 kWh
